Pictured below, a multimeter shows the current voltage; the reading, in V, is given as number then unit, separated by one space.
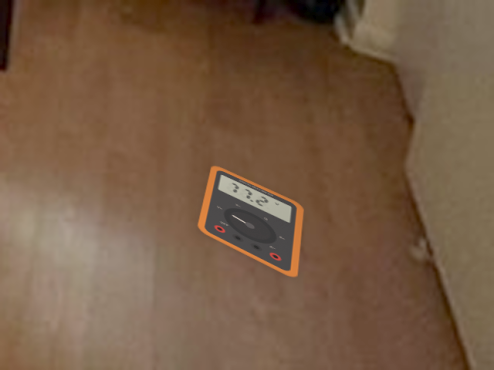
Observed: 77.2 V
